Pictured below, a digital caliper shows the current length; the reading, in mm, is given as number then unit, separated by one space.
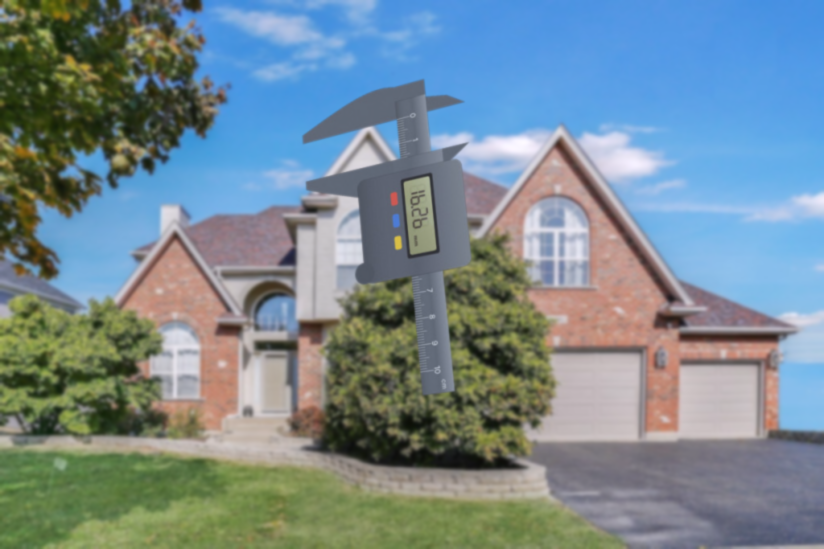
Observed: 16.26 mm
